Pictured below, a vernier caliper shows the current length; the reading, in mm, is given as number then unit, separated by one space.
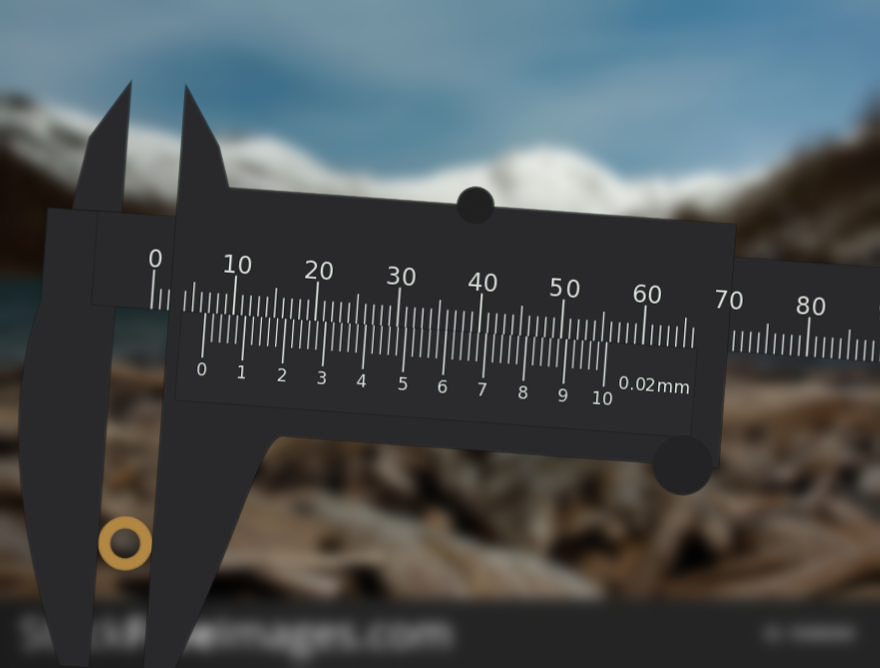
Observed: 6.6 mm
